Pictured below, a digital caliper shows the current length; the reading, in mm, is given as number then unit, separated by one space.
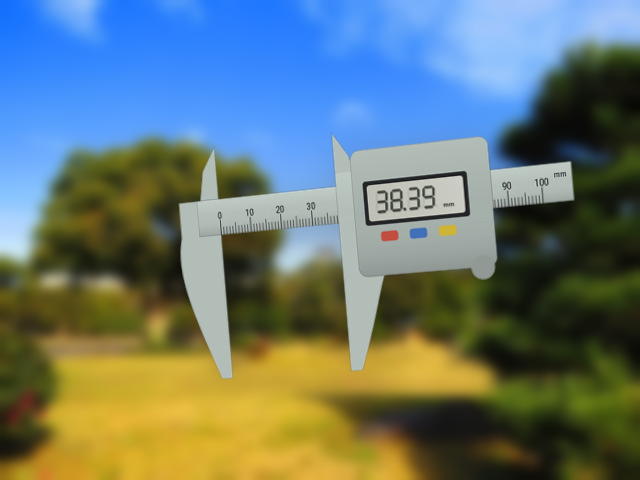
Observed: 38.39 mm
